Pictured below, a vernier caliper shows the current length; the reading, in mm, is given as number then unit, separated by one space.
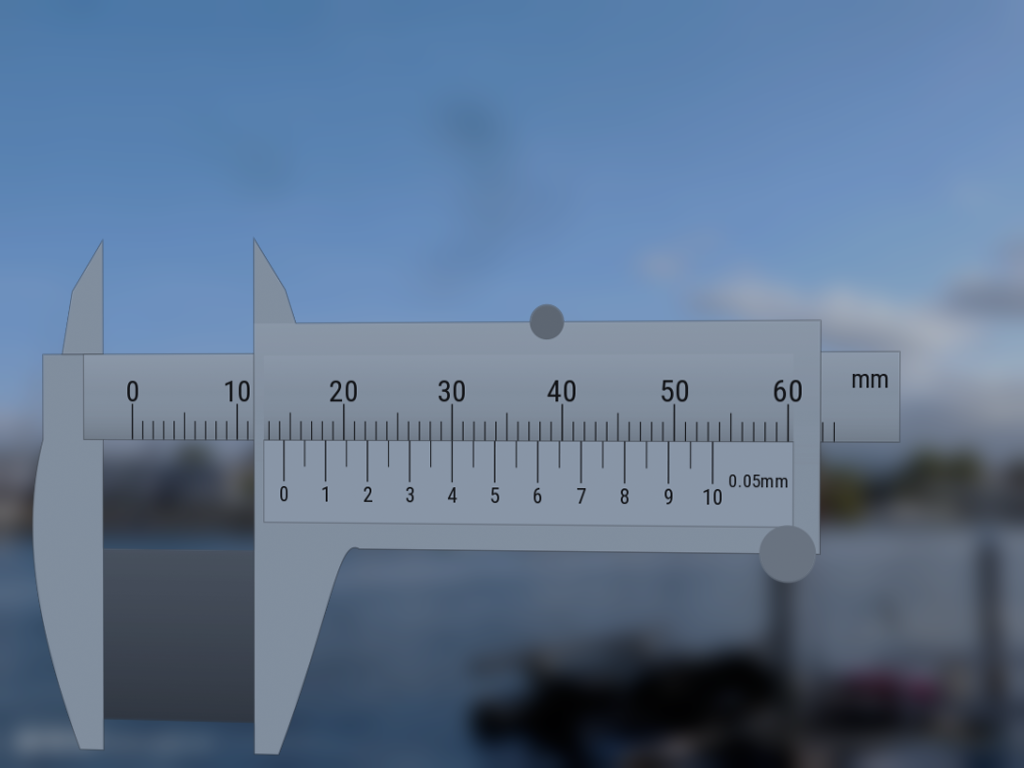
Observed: 14.4 mm
